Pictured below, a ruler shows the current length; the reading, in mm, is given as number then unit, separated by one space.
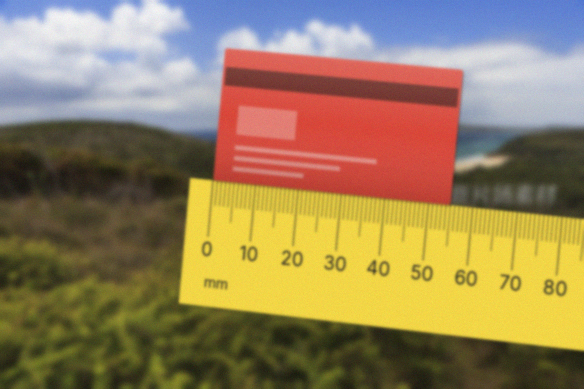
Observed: 55 mm
